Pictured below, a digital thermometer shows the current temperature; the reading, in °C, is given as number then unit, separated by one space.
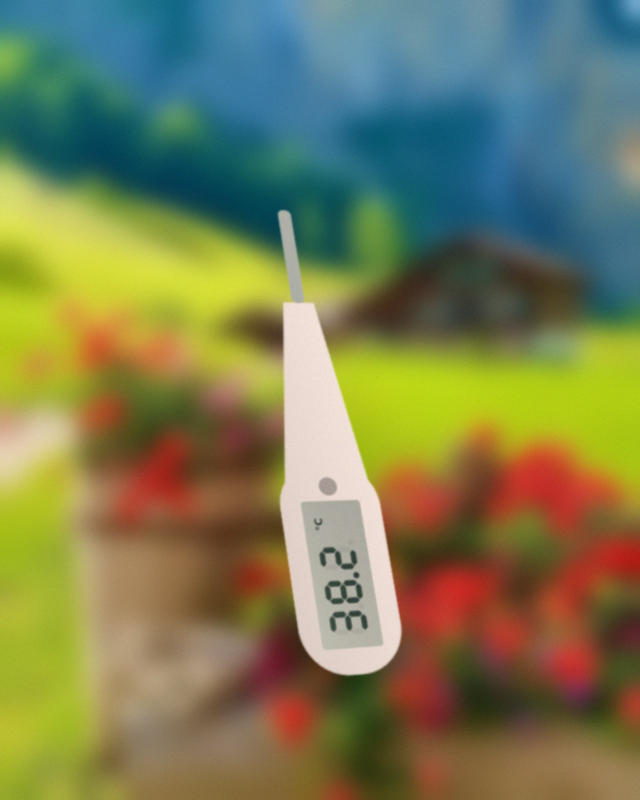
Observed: 38.2 °C
